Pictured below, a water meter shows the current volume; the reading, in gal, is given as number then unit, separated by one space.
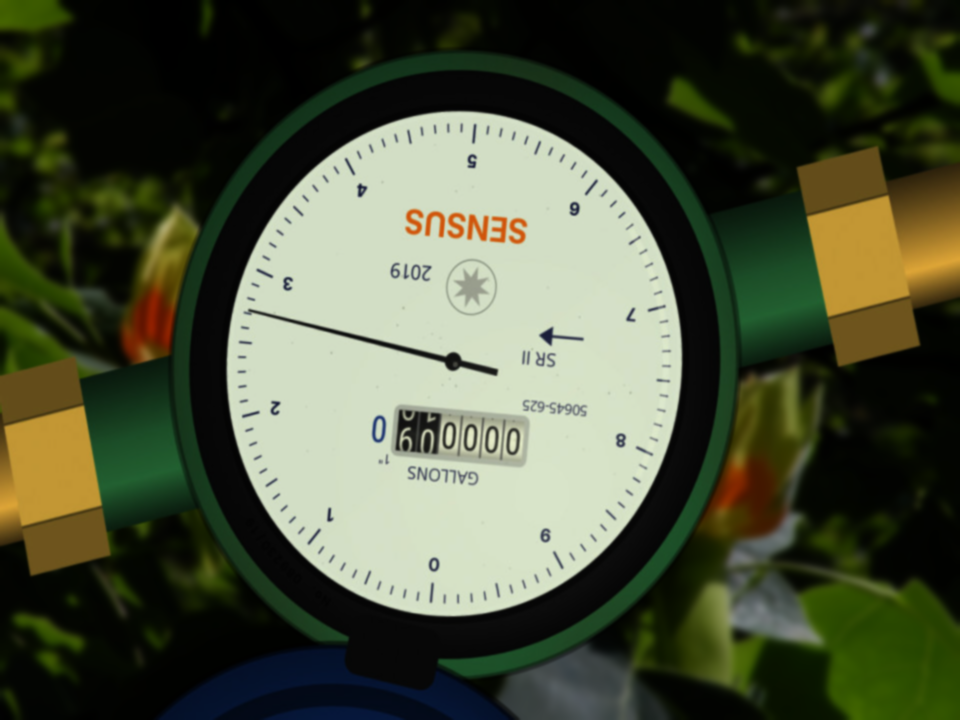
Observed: 92.7 gal
